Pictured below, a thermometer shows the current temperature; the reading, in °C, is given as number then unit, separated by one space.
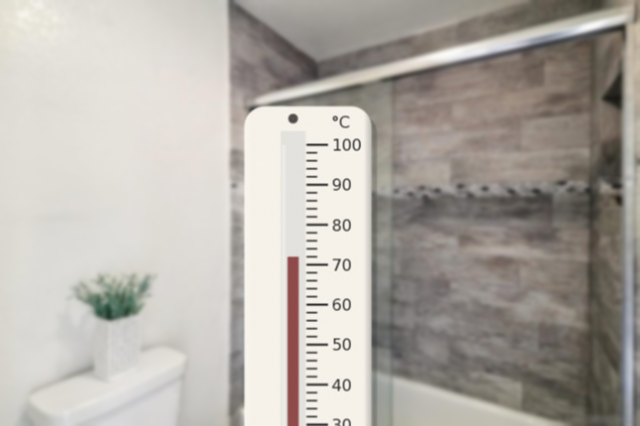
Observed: 72 °C
